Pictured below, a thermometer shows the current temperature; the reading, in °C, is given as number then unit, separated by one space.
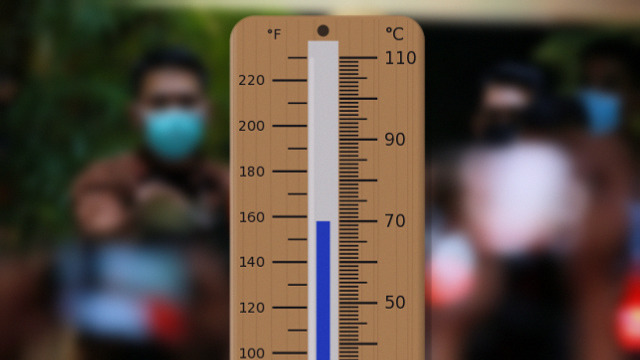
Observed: 70 °C
